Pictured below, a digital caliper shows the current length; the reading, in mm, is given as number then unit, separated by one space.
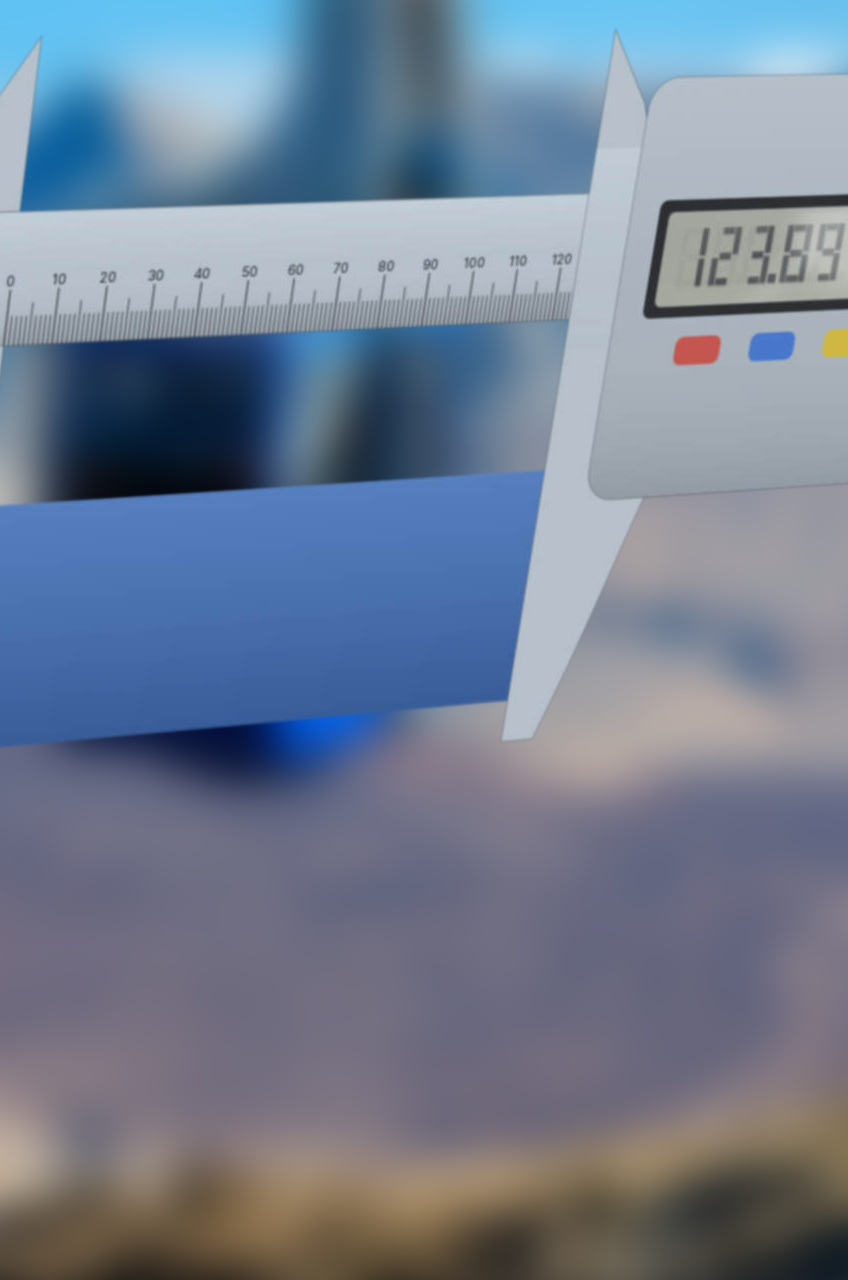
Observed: 123.89 mm
